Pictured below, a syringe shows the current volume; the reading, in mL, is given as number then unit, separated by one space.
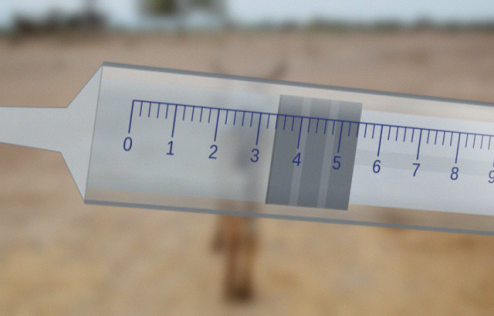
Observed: 3.4 mL
